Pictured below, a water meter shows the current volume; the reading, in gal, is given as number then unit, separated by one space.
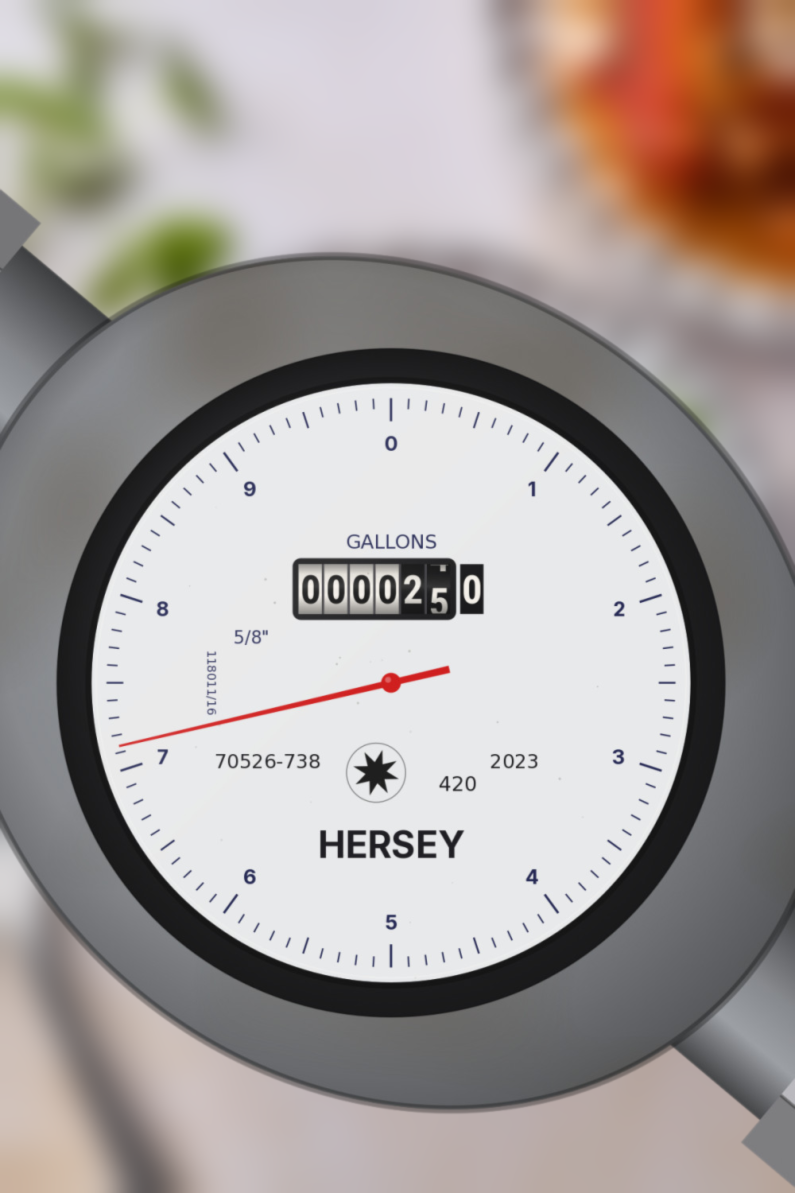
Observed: 247.1 gal
